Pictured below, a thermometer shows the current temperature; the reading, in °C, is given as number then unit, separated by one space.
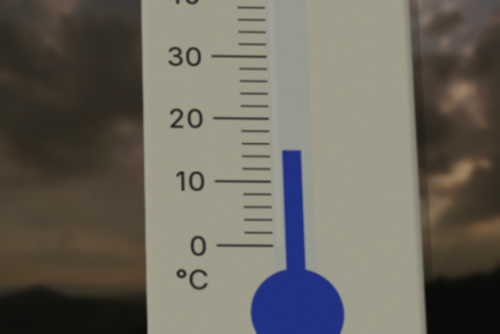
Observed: 15 °C
